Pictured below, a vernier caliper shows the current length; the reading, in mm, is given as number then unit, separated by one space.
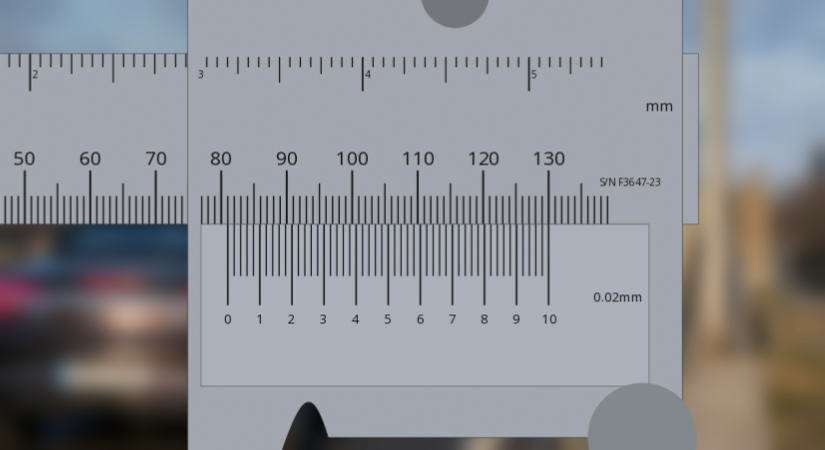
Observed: 81.0 mm
